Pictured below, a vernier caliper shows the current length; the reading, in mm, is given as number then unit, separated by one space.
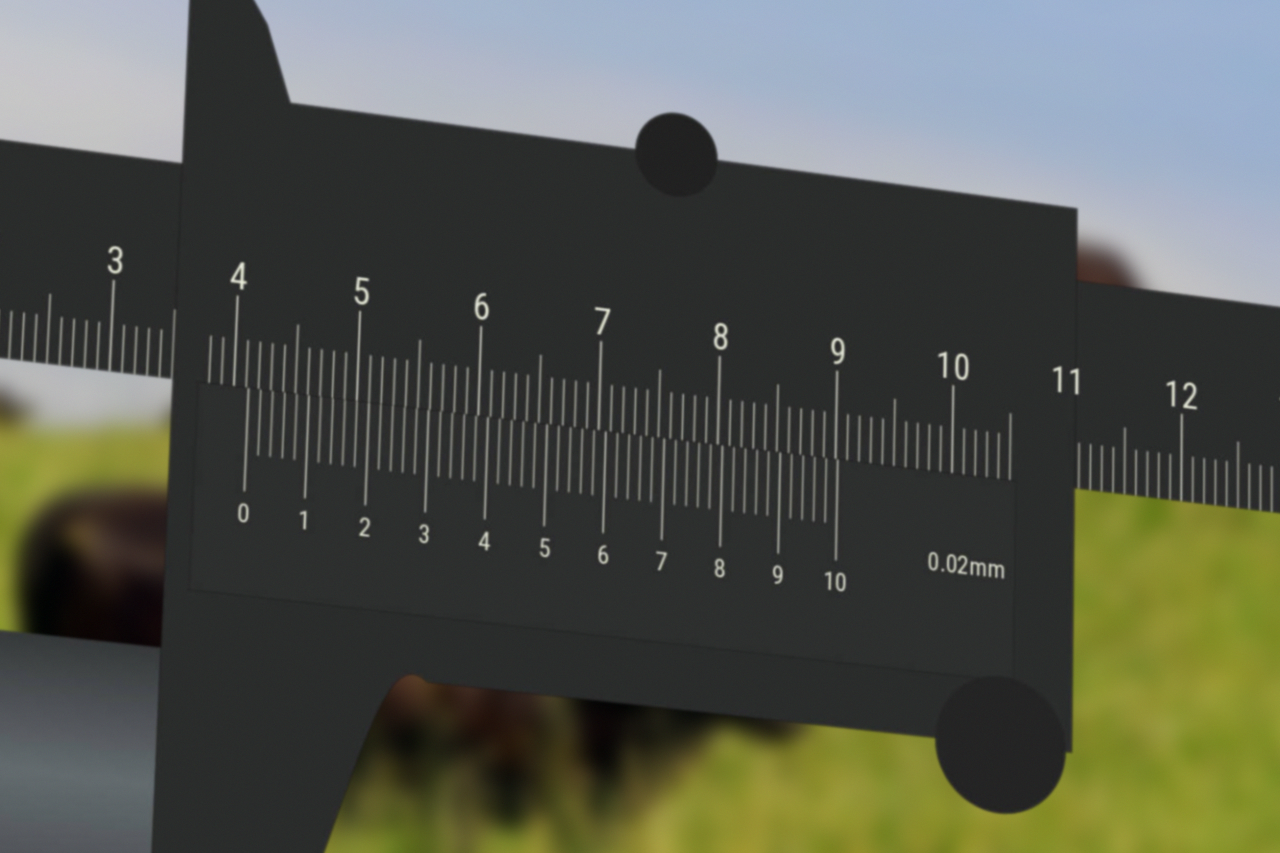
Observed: 41.2 mm
